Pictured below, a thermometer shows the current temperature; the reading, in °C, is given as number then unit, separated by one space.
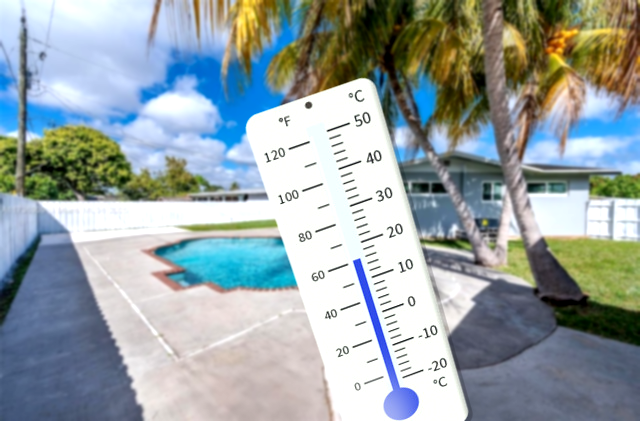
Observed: 16 °C
